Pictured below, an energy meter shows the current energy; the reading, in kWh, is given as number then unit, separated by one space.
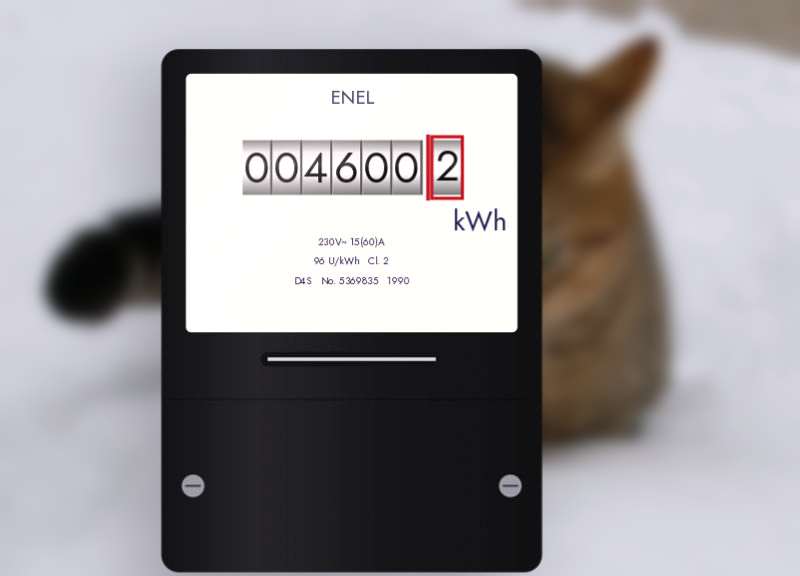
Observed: 4600.2 kWh
